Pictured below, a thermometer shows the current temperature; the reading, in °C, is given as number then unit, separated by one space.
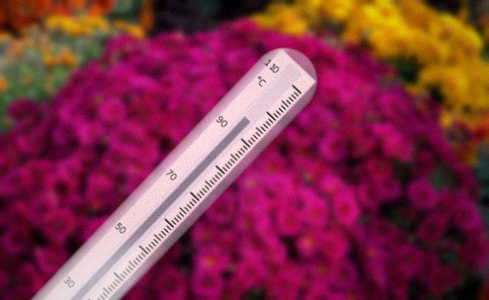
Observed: 95 °C
